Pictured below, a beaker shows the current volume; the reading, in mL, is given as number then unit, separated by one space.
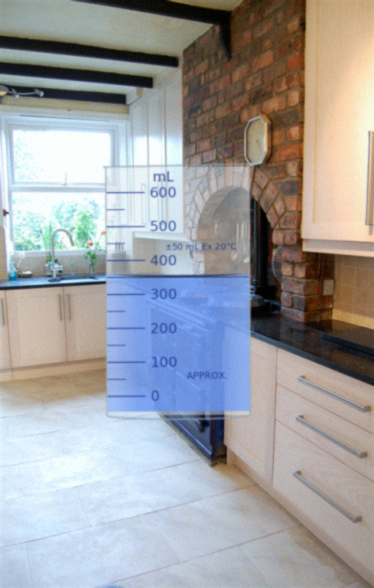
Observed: 350 mL
